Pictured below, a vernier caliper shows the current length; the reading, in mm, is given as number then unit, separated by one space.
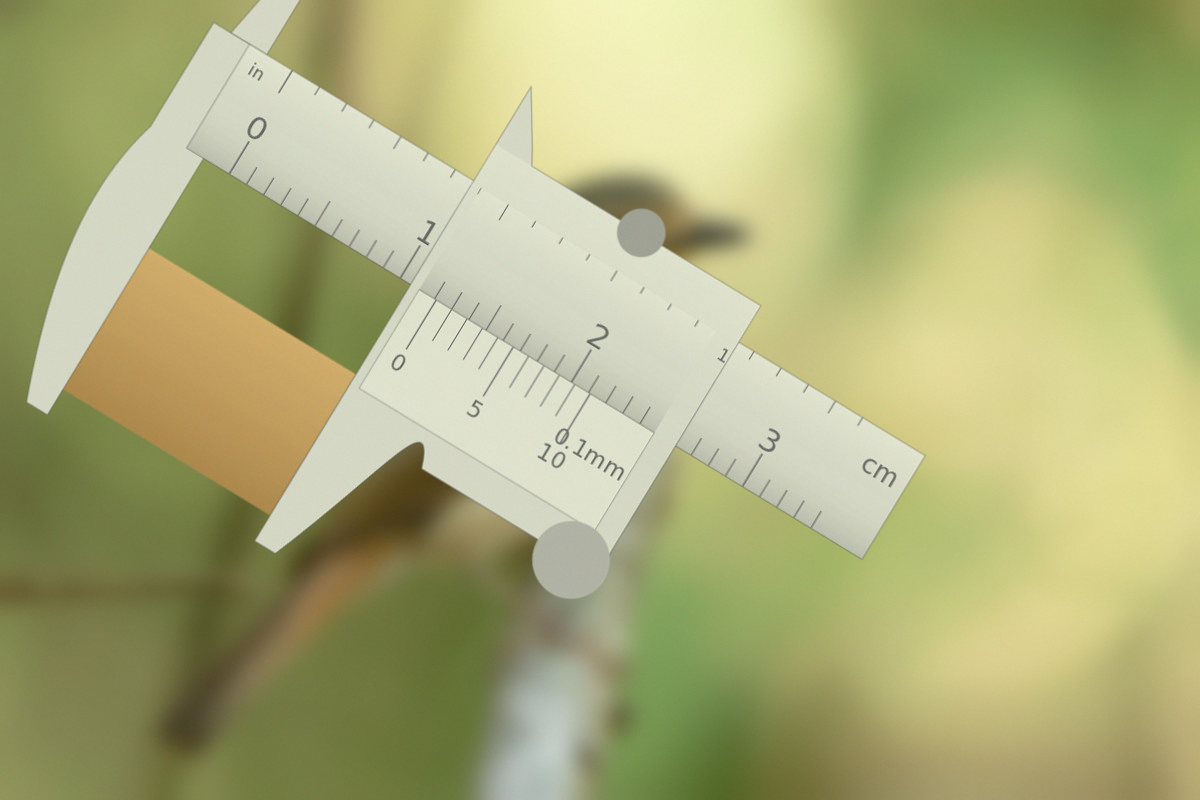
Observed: 12.1 mm
